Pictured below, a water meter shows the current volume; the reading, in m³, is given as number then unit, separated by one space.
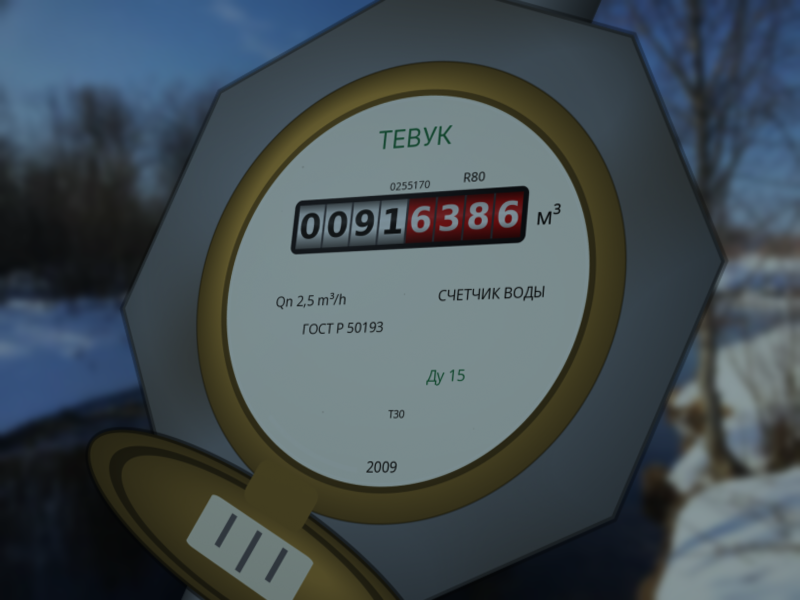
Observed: 91.6386 m³
